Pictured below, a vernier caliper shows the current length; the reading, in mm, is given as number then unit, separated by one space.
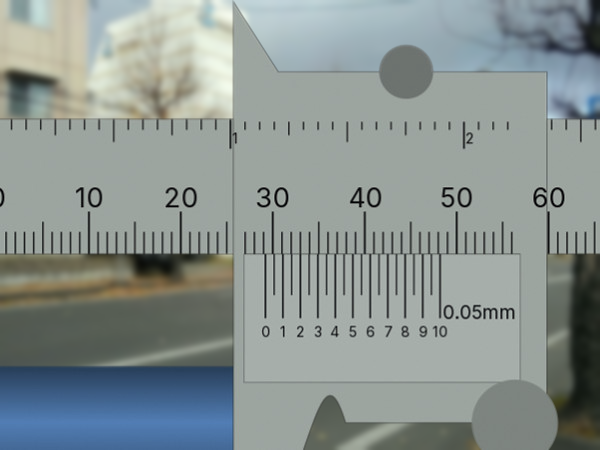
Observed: 29.2 mm
